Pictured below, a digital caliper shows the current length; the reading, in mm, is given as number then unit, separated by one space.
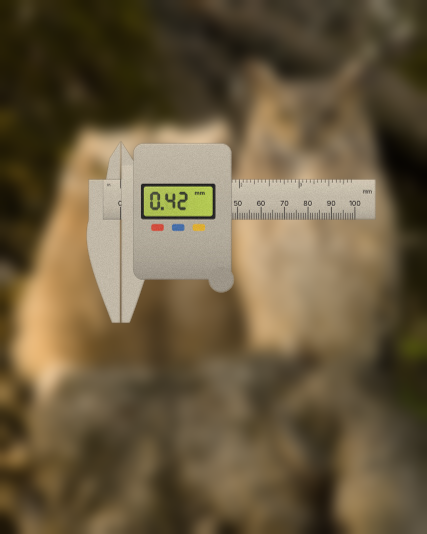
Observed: 0.42 mm
